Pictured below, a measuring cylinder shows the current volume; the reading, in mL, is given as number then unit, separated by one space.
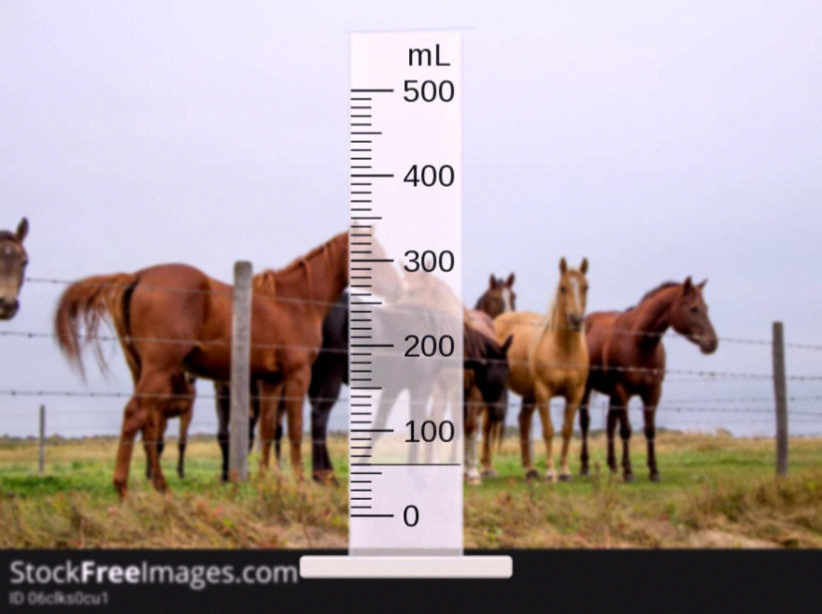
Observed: 60 mL
